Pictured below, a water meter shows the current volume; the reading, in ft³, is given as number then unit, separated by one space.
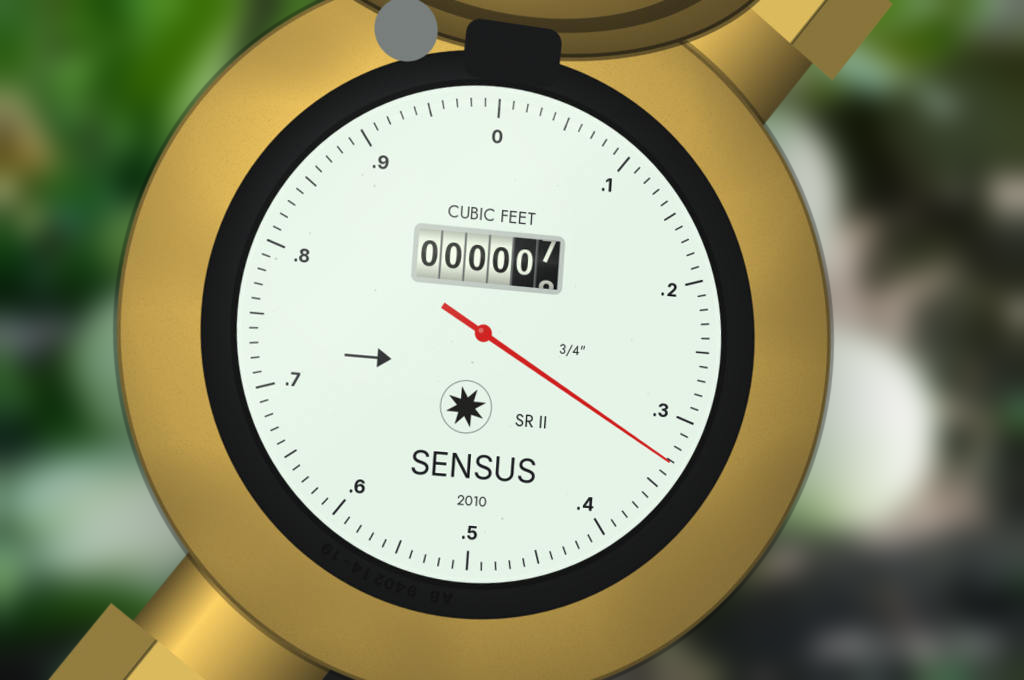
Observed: 7.33 ft³
